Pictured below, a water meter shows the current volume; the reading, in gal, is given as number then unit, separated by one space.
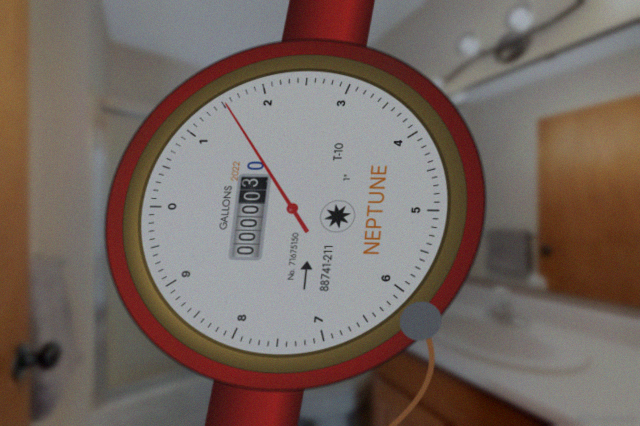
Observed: 31.5 gal
